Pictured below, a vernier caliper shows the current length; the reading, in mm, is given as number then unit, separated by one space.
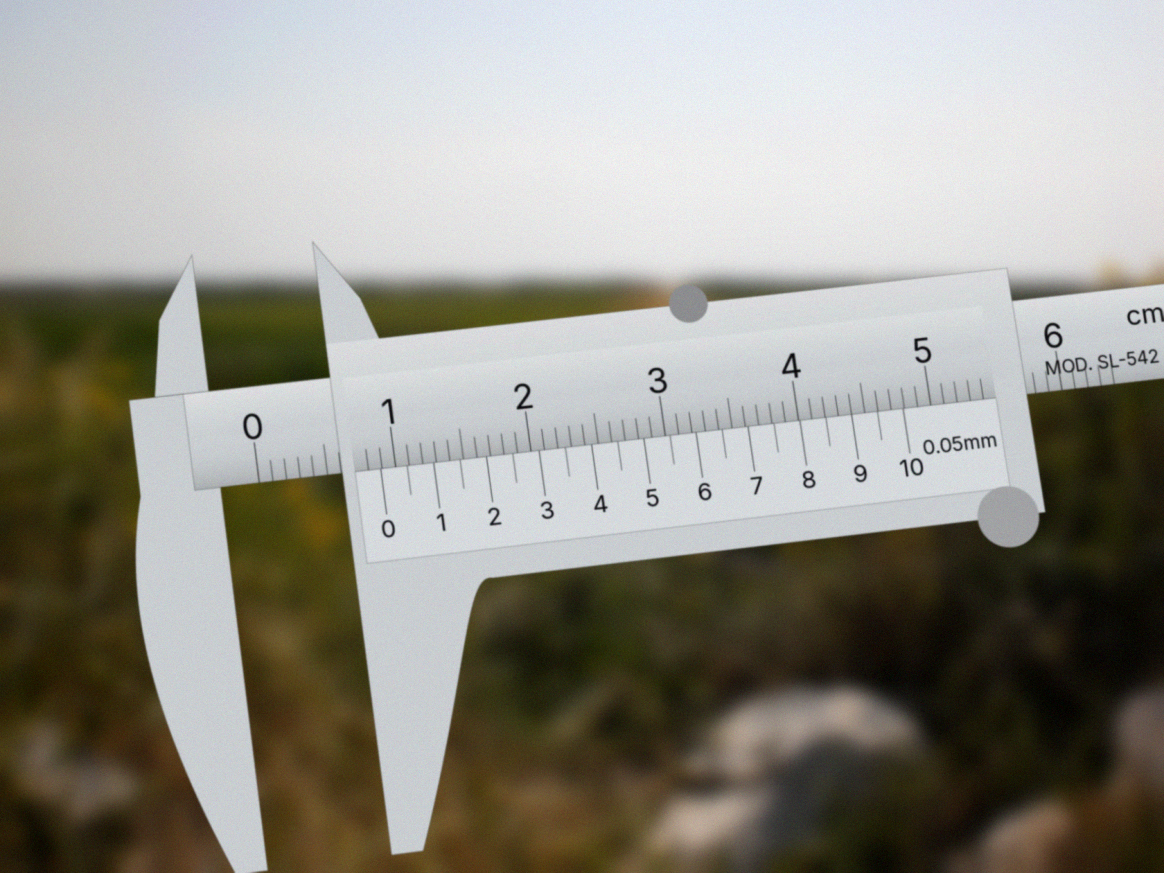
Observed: 8.9 mm
